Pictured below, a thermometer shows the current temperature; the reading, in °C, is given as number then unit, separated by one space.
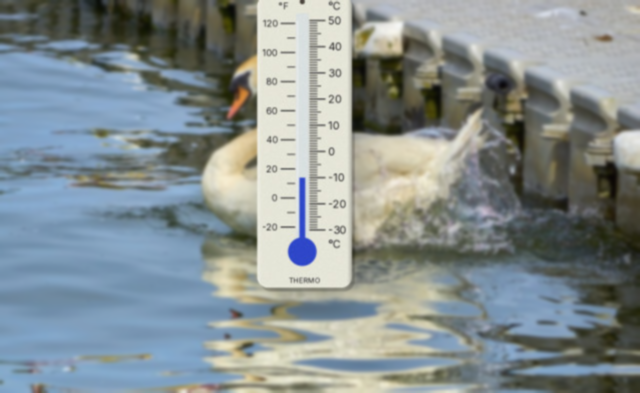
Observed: -10 °C
